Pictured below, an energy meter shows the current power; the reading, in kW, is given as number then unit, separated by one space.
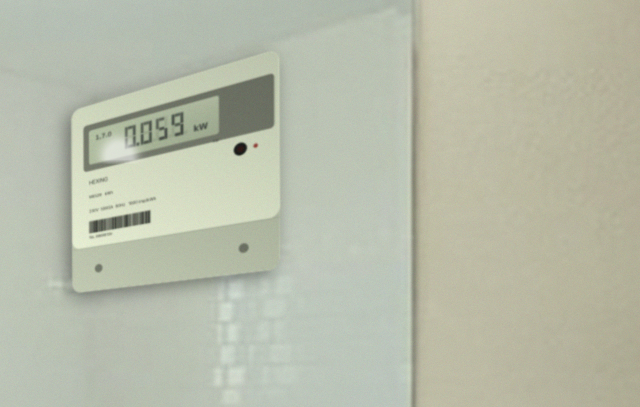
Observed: 0.059 kW
